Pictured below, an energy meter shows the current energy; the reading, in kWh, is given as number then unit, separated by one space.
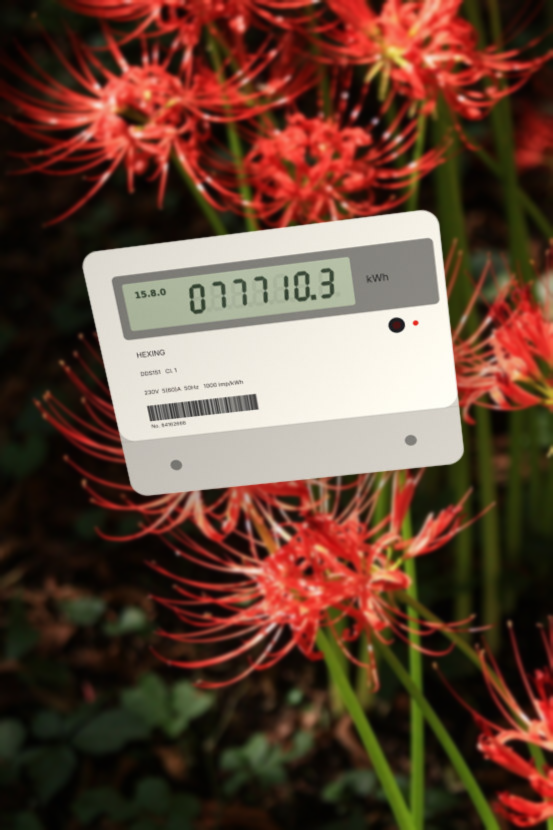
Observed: 77710.3 kWh
